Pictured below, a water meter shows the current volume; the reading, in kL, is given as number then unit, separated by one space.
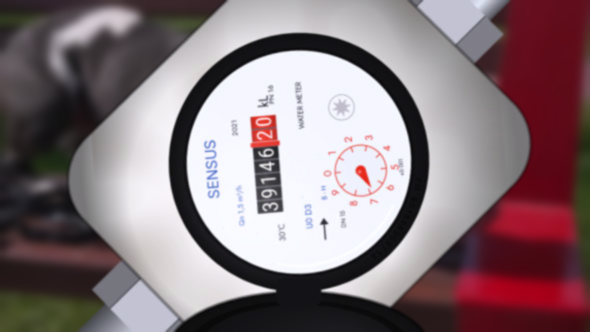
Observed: 39146.206 kL
